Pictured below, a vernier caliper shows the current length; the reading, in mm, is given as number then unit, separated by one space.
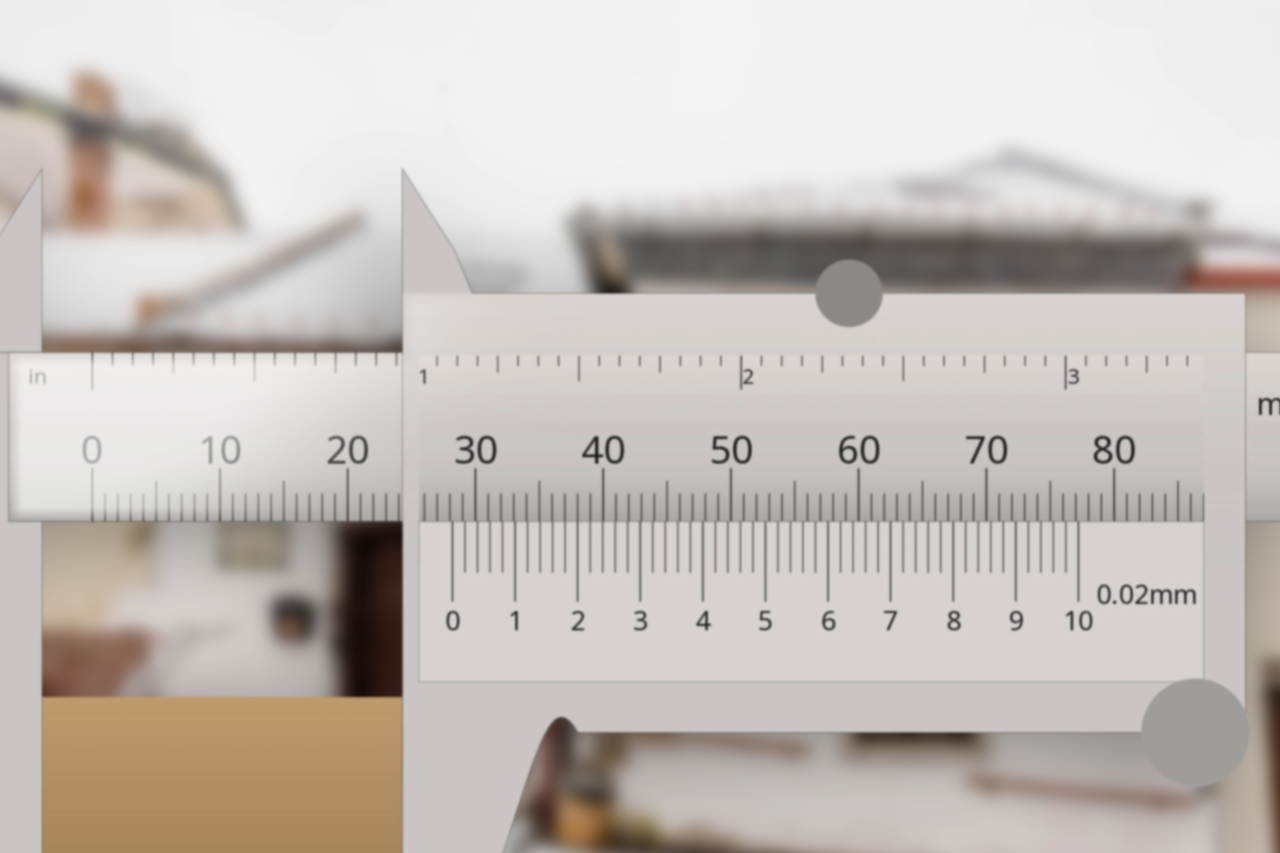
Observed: 28.2 mm
